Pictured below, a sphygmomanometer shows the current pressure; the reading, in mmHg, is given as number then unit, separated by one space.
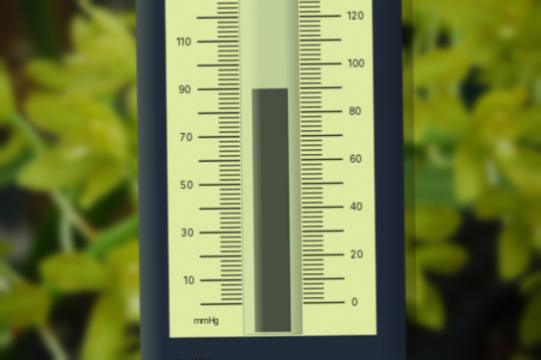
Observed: 90 mmHg
